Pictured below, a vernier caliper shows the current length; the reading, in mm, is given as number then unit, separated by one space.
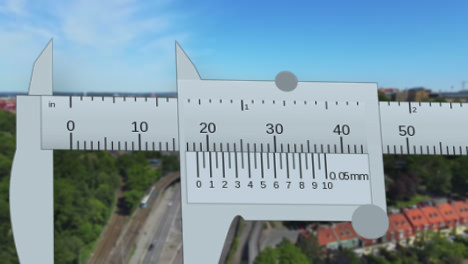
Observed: 18.4 mm
